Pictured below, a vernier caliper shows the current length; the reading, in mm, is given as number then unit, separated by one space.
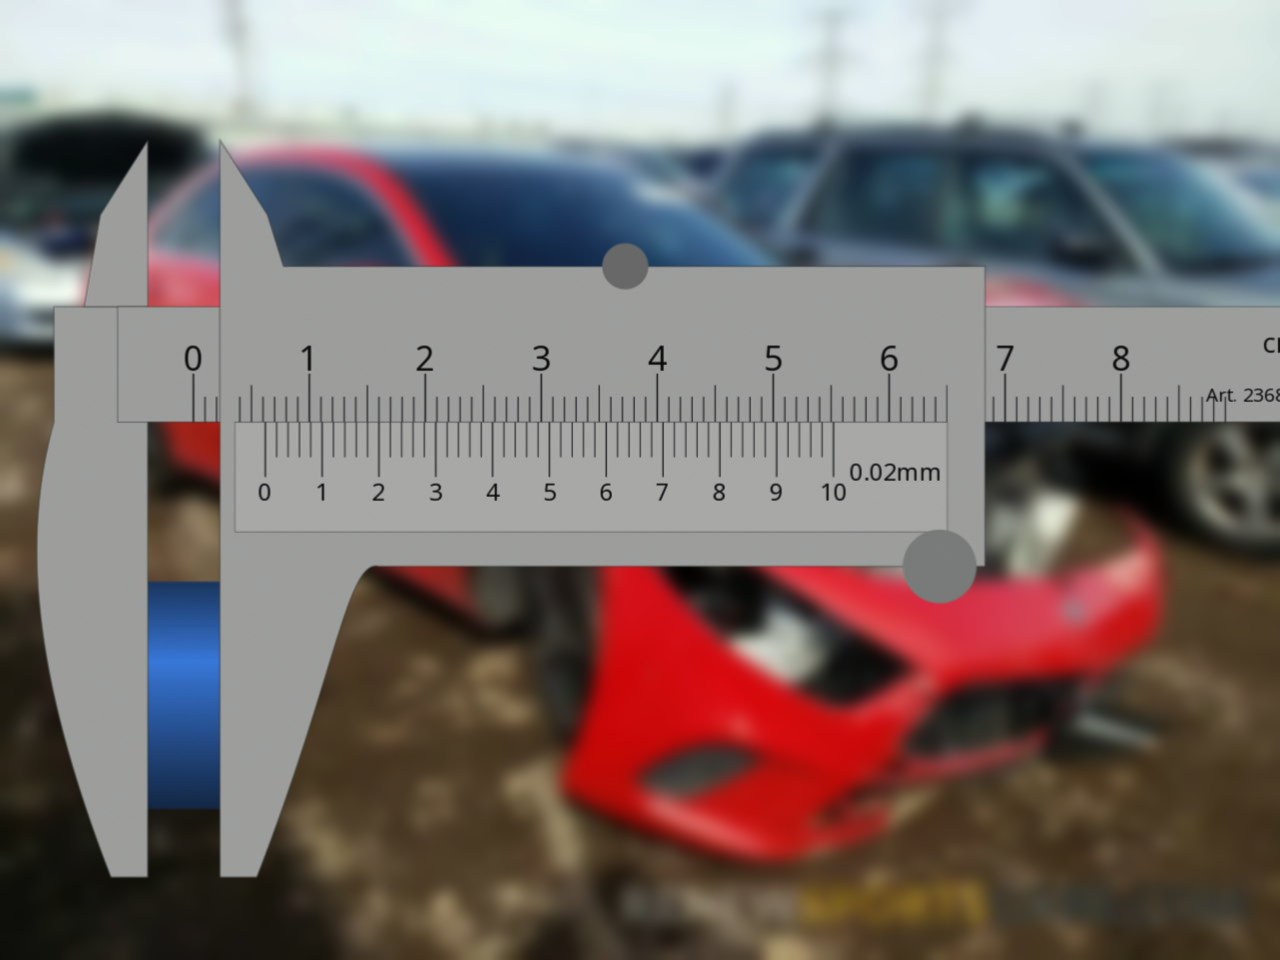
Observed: 6.2 mm
